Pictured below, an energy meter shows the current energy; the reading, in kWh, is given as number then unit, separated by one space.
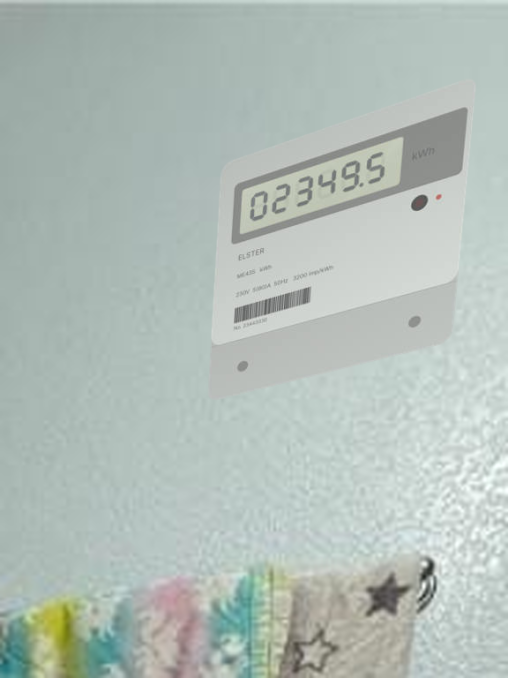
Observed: 2349.5 kWh
